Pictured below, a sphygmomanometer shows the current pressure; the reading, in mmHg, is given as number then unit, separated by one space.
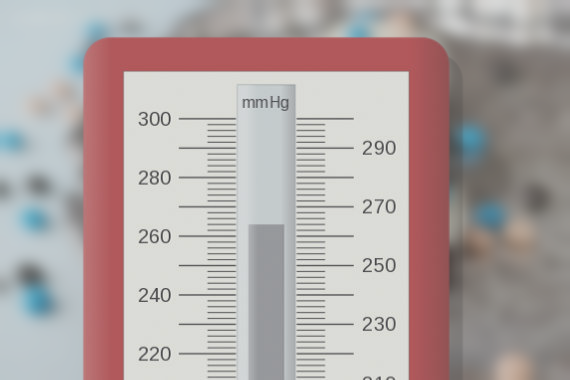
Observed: 264 mmHg
